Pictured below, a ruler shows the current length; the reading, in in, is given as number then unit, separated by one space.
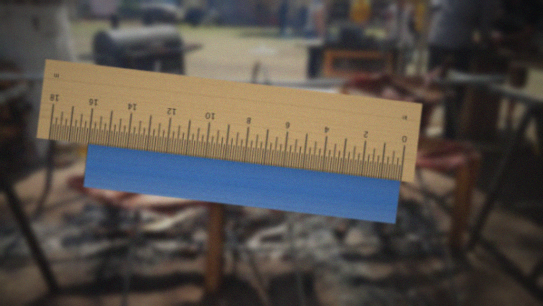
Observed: 16 in
